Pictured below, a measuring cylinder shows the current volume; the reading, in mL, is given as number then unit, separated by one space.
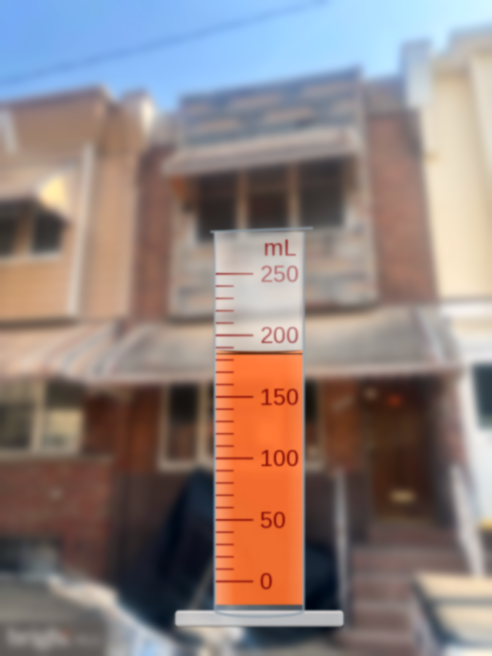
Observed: 185 mL
